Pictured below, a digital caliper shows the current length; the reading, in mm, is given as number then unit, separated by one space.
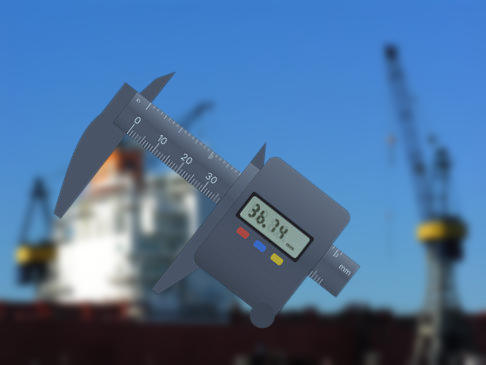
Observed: 36.74 mm
